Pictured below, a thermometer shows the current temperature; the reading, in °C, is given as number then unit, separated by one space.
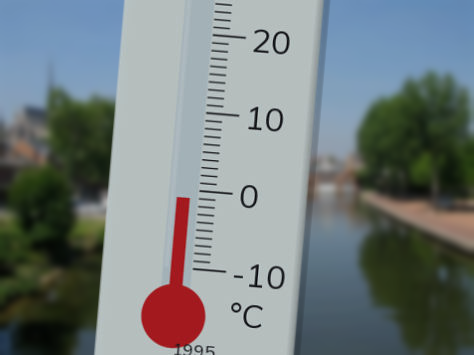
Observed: -1 °C
